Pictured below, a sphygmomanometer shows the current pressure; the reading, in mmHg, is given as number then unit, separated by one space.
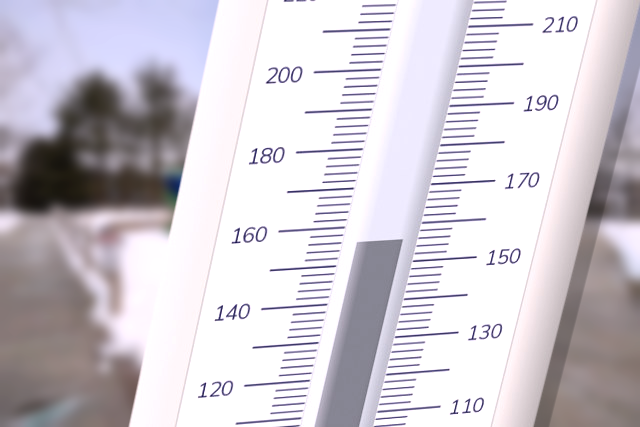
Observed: 156 mmHg
